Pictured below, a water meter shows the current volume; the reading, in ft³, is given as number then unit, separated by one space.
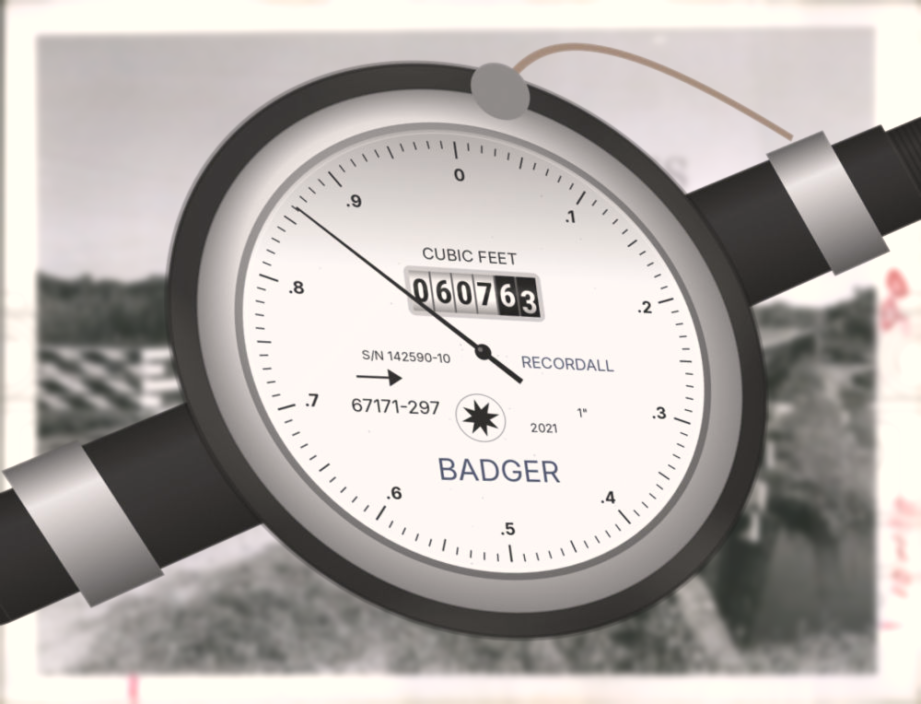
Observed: 60762.86 ft³
